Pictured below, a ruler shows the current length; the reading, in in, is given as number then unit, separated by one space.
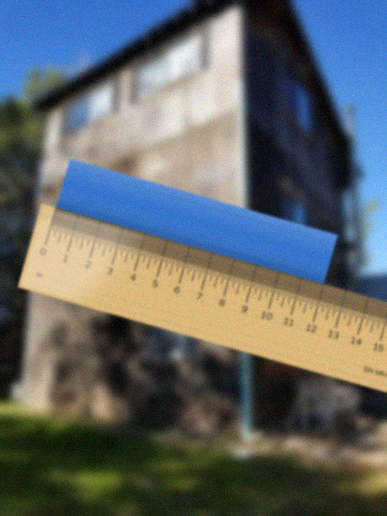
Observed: 12 in
